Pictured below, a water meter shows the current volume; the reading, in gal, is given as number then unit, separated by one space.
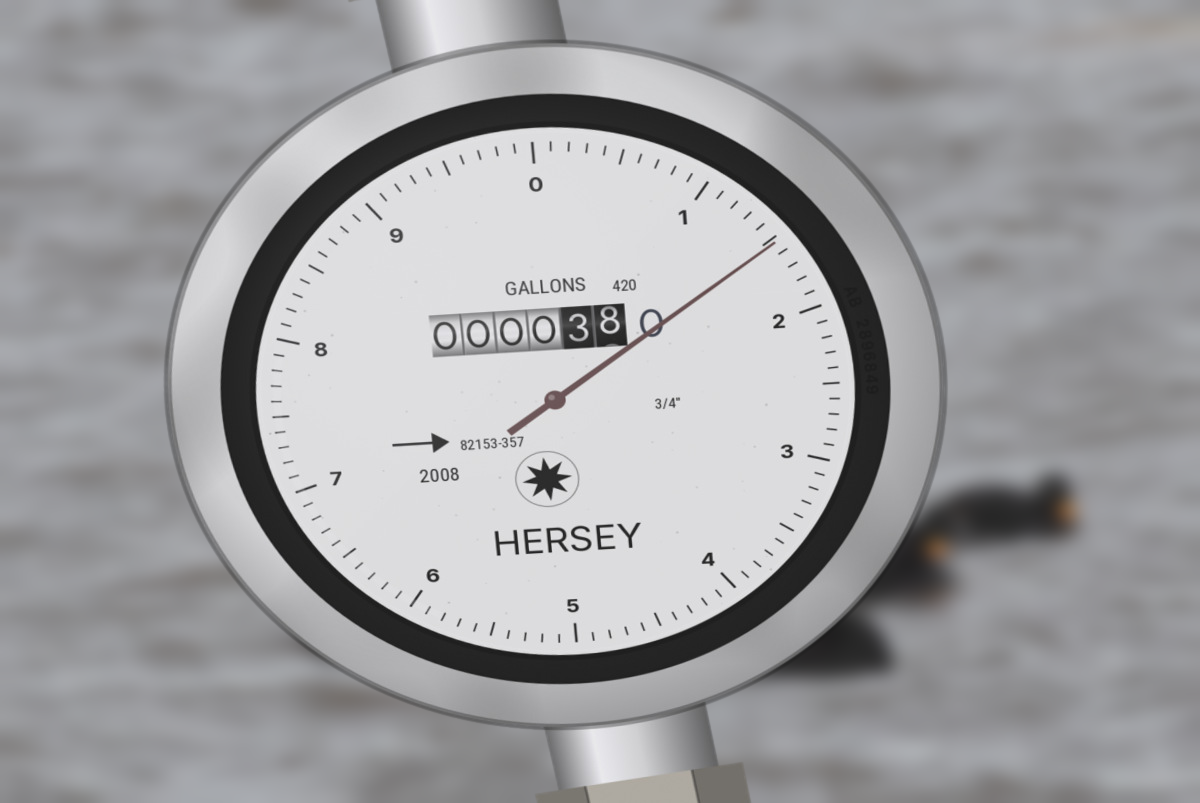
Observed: 381.5 gal
